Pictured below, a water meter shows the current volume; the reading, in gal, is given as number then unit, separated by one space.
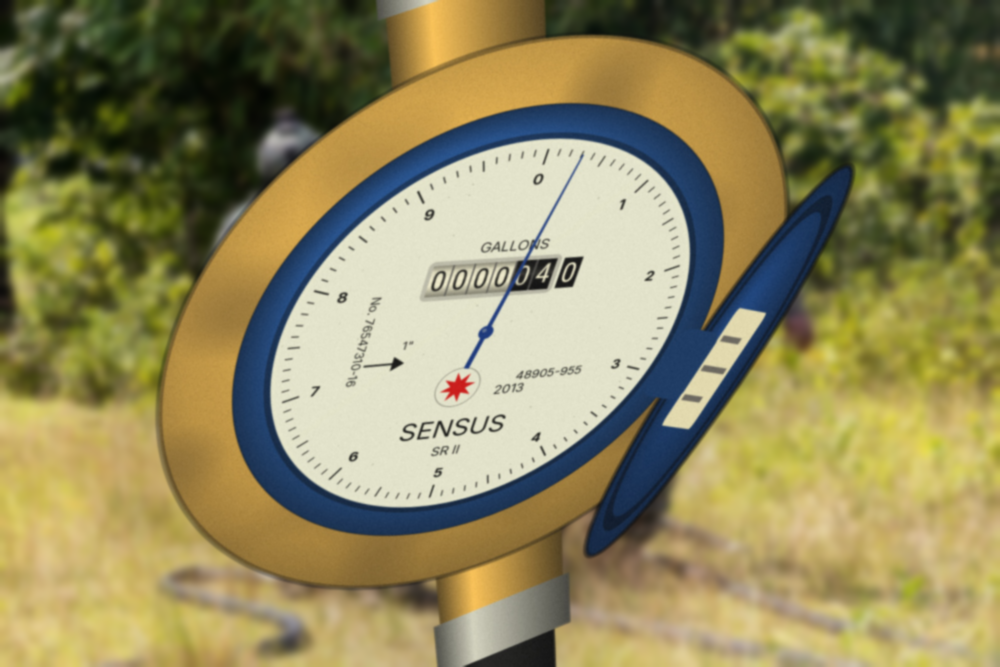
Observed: 40.3 gal
